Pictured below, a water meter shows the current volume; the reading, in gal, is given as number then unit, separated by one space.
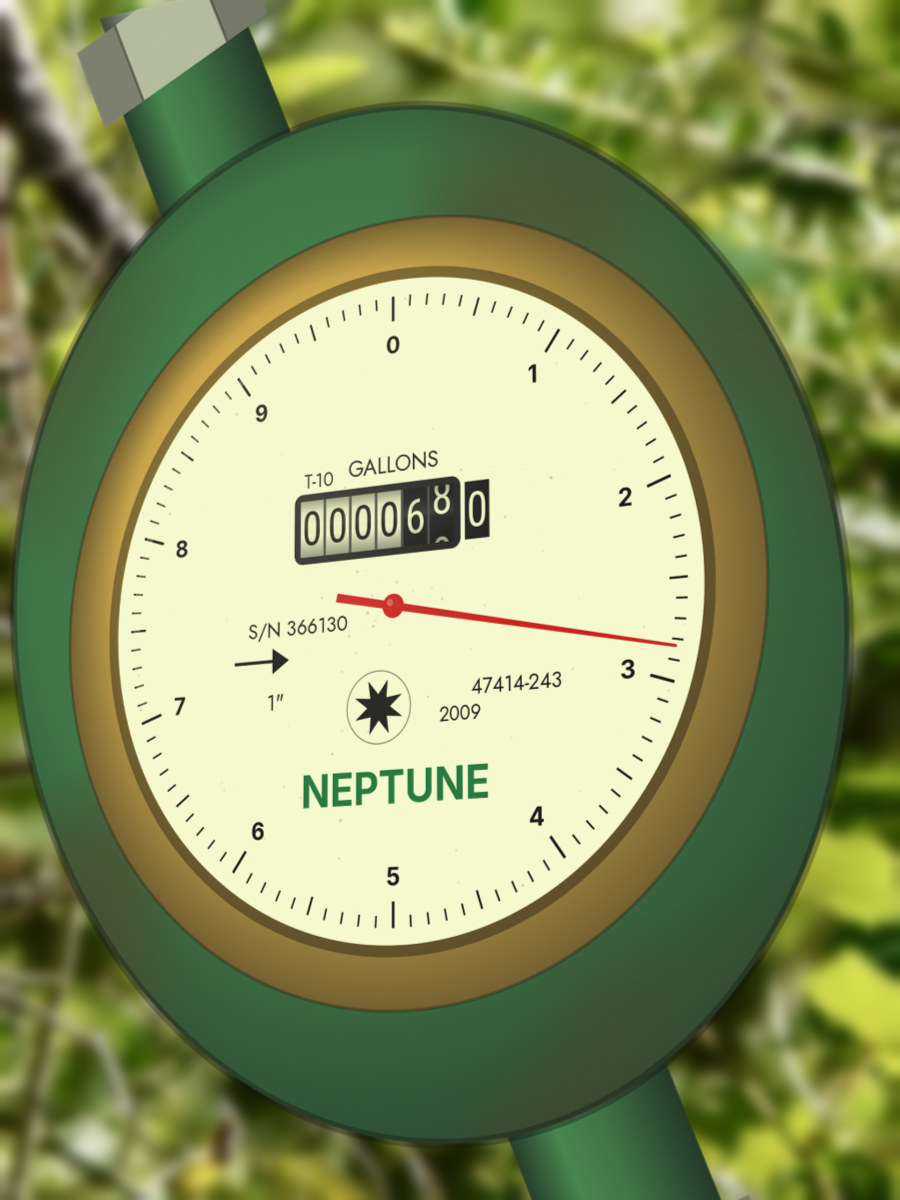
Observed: 682.8 gal
